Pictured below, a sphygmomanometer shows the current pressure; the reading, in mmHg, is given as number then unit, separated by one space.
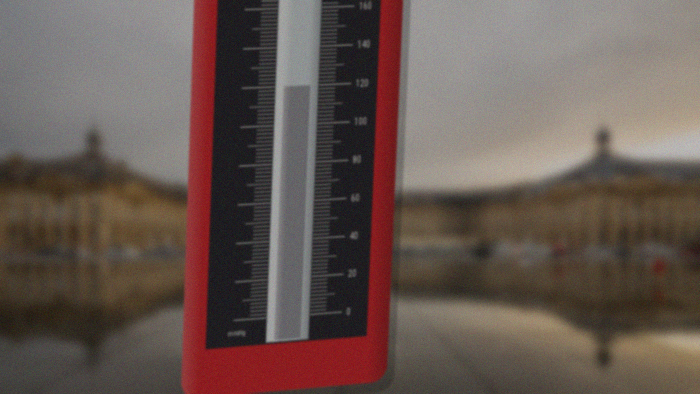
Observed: 120 mmHg
